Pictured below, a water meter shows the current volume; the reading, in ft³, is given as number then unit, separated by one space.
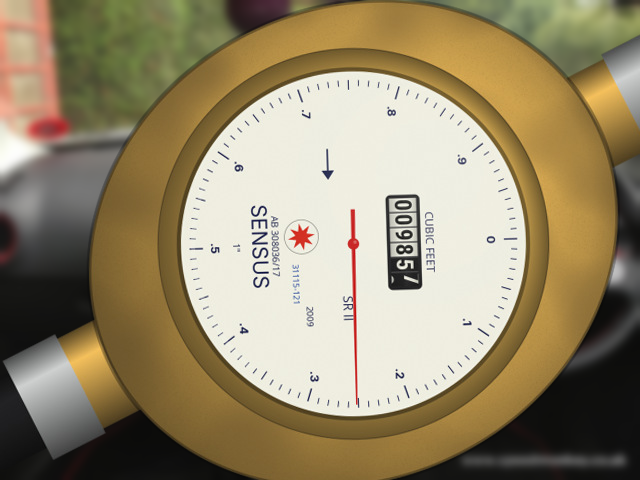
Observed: 9857.25 ft³
